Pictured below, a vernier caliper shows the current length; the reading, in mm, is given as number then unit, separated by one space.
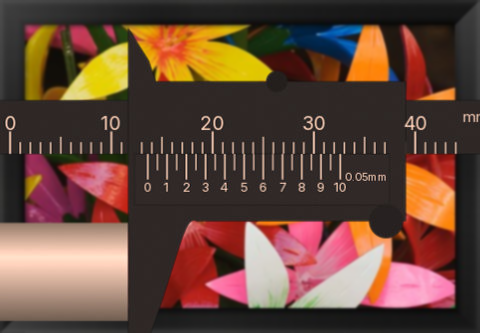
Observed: 13.6 mm
